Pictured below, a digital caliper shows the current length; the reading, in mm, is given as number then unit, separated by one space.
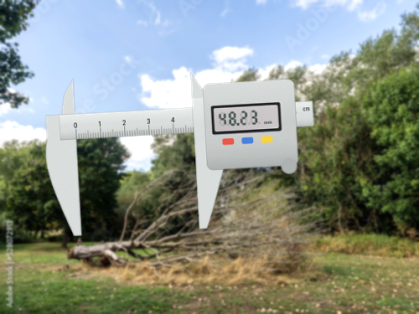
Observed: 48.23 mm
